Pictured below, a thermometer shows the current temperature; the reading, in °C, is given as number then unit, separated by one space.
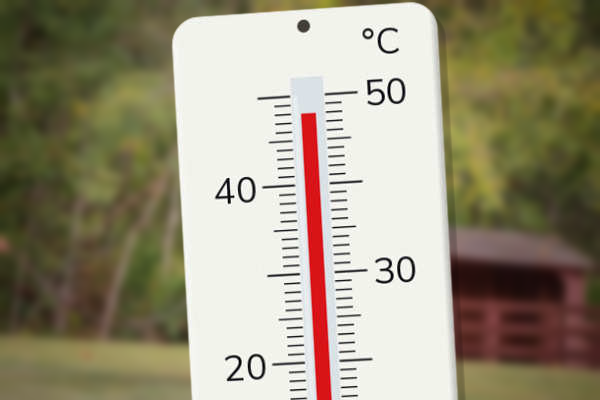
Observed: 48 °C
